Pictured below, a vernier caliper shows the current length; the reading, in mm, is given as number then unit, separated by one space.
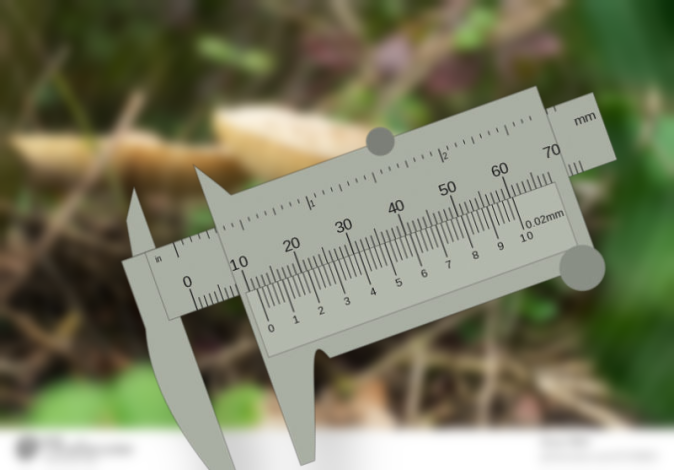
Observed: 11.4 mm
